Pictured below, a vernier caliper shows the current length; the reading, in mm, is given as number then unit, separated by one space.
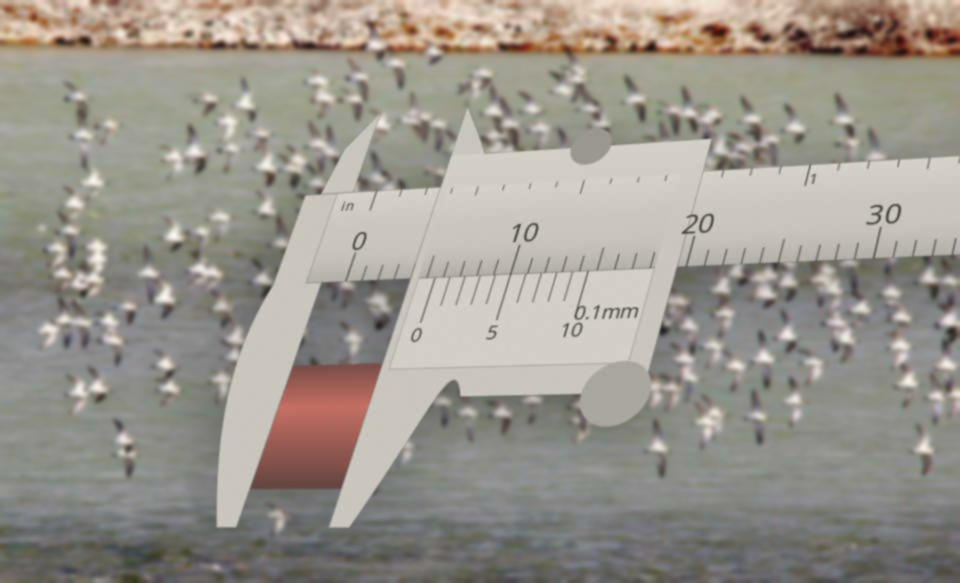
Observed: 5.5 mm
